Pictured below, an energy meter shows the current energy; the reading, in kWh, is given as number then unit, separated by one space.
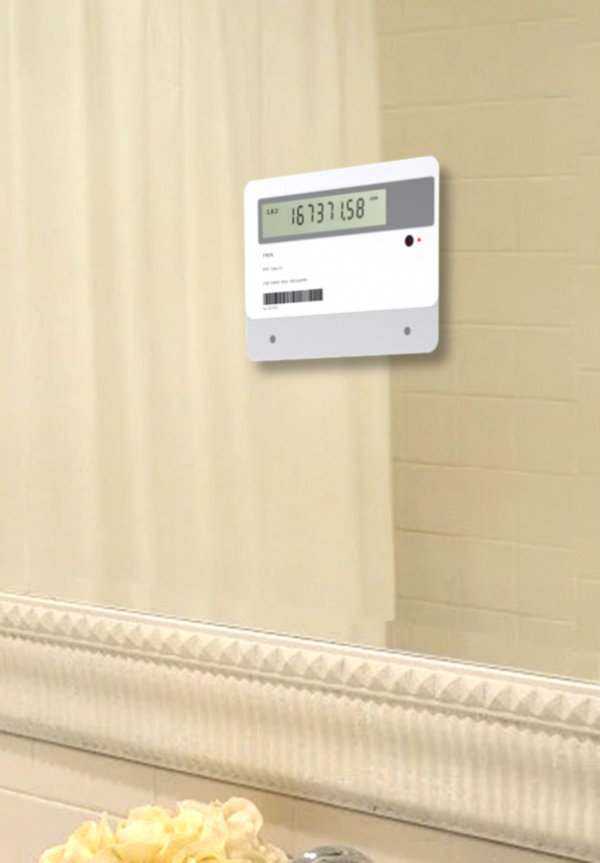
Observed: 167371.58 kWh
